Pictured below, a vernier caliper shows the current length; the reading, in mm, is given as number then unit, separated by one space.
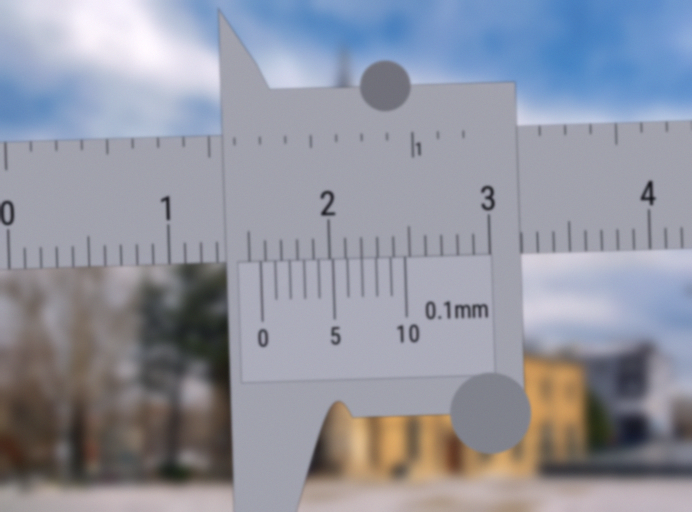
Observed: 15.7 mm
